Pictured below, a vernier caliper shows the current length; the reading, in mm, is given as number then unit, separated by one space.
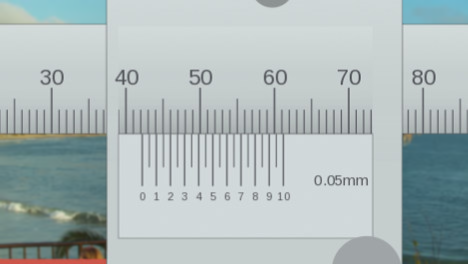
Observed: 42.2 mm
